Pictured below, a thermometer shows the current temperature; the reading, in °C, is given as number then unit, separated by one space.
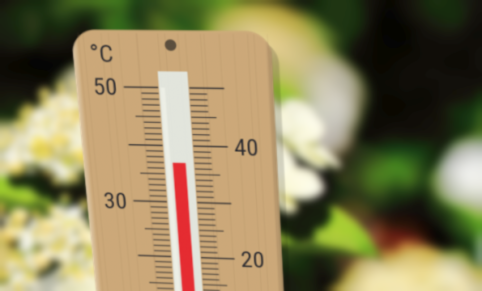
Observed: 37 °C
